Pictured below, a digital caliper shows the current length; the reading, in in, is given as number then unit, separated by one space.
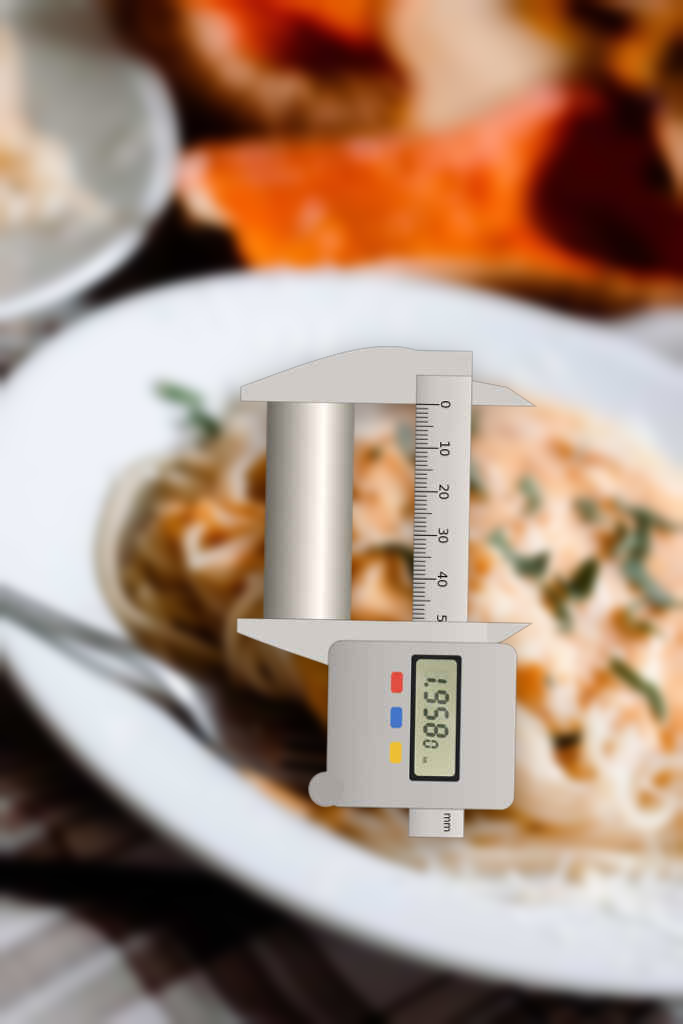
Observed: 1.9580 in
